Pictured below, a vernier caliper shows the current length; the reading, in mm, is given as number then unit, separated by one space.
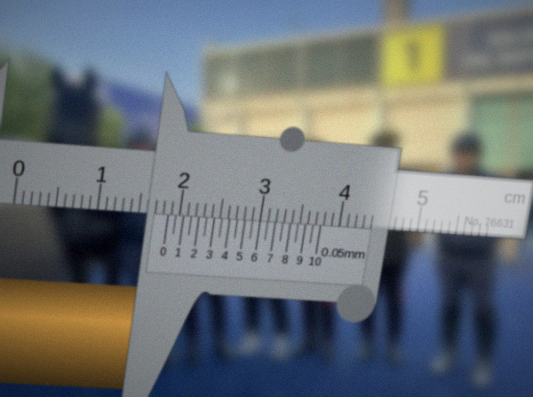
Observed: 18.6 mm
